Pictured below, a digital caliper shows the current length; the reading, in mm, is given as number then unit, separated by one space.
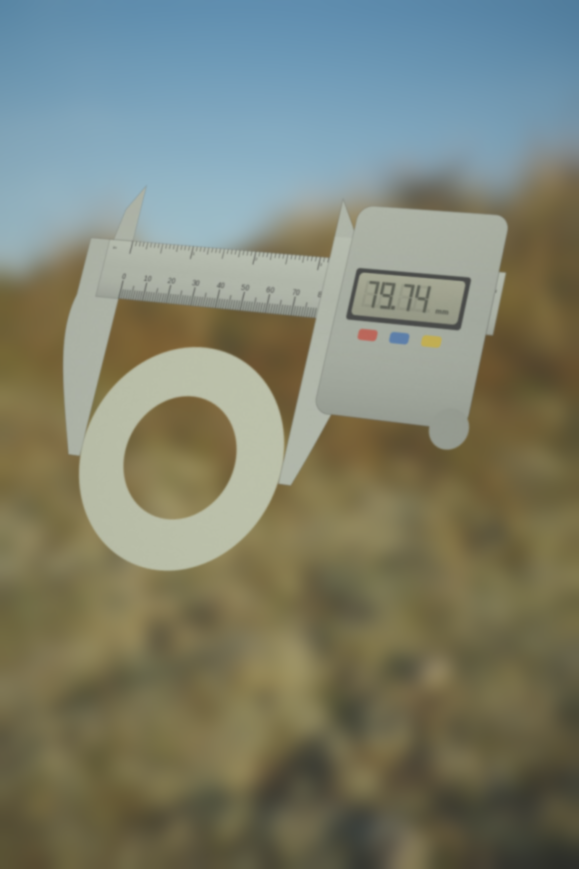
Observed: 79.74 mm
